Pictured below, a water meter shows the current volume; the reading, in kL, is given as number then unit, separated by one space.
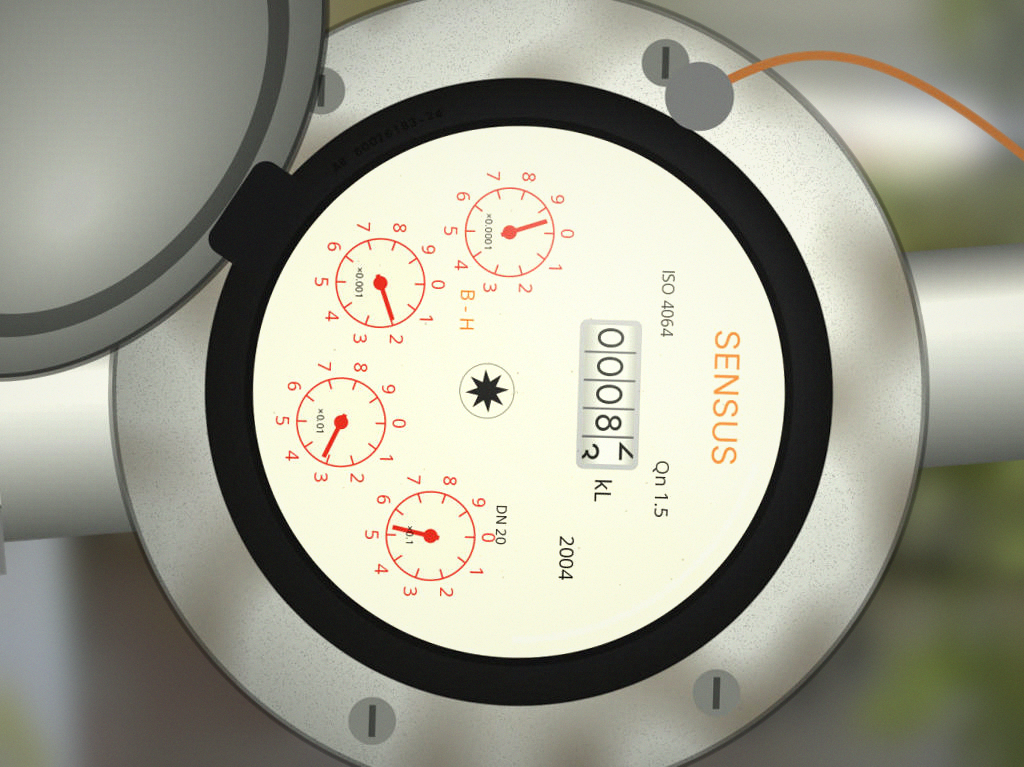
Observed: 82.5319 kL
